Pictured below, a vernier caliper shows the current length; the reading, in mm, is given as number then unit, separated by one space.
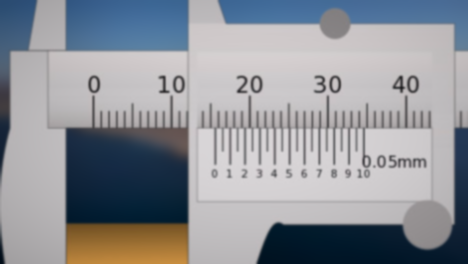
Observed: 15.6 mm
